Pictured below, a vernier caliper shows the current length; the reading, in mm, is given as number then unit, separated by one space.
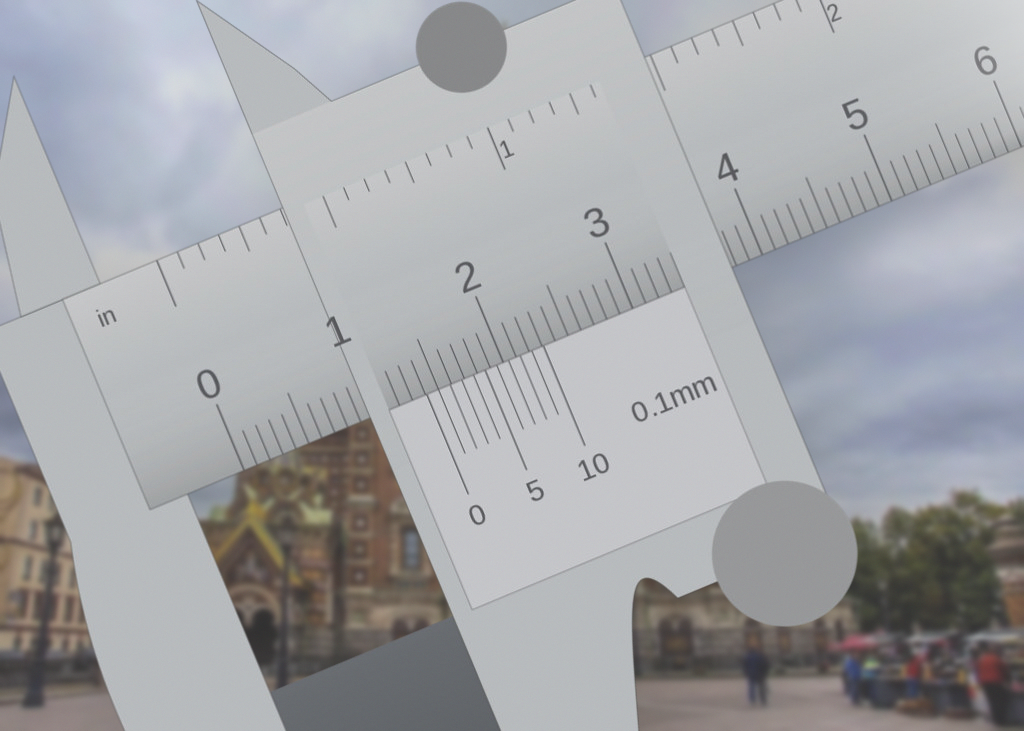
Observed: 14.1 mm
